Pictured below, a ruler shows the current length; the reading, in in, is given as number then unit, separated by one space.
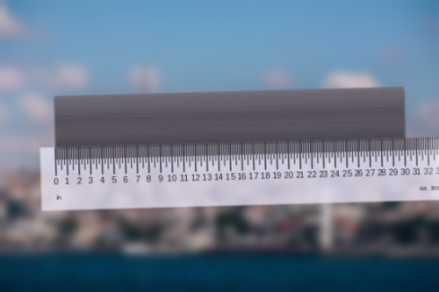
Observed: 30 in
